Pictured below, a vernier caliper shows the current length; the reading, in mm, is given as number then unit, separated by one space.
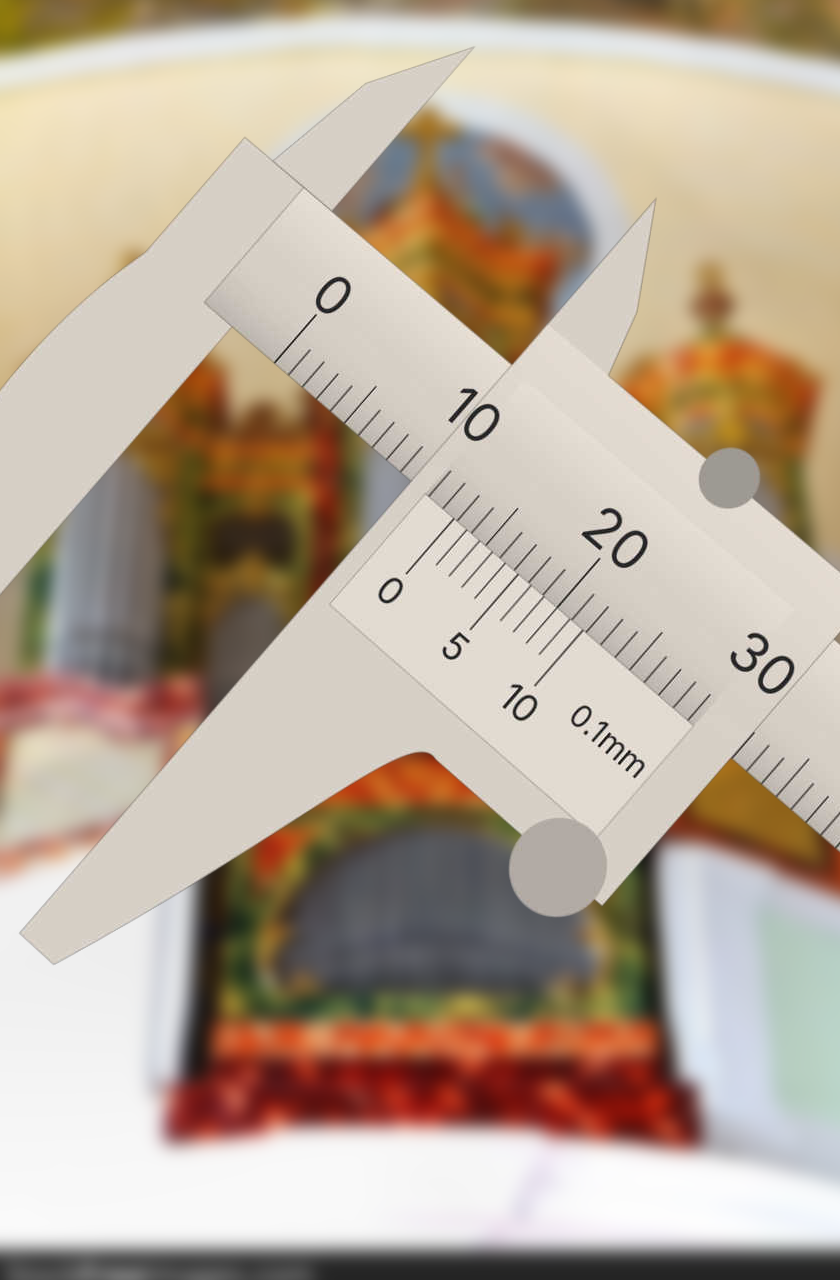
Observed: 12.8 mm
